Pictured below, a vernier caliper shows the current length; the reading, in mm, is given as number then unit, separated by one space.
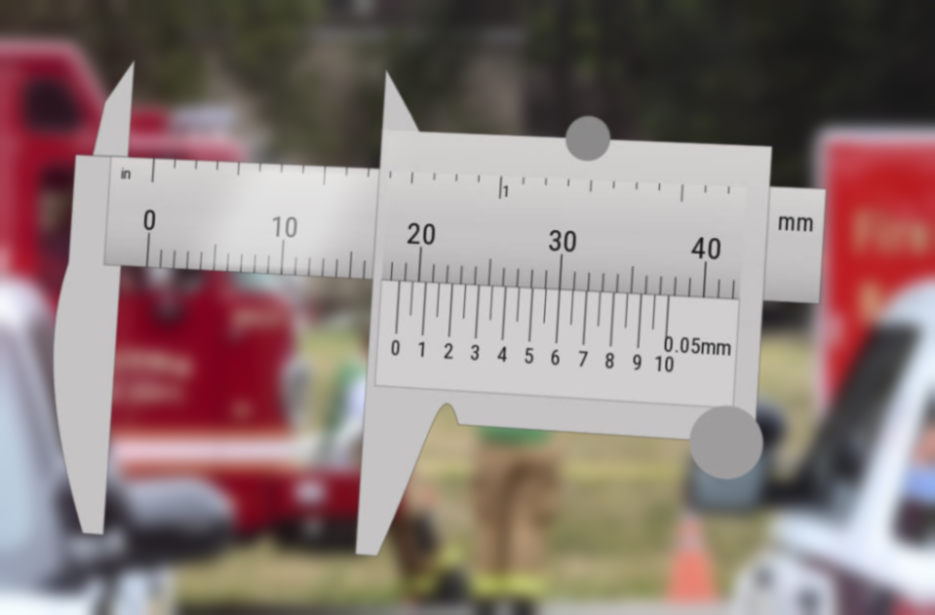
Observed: 18.6 mm
